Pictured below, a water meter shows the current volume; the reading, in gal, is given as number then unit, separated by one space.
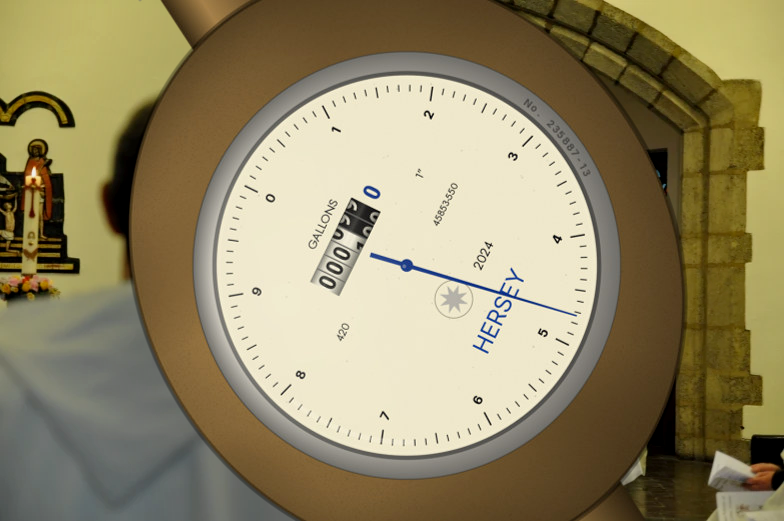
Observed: 994.7 gal
